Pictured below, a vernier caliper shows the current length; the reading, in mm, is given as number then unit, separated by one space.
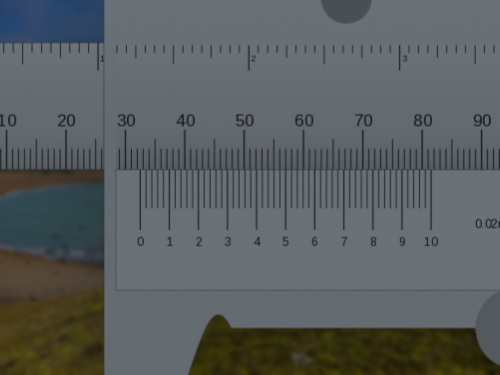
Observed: 32.5 mm
